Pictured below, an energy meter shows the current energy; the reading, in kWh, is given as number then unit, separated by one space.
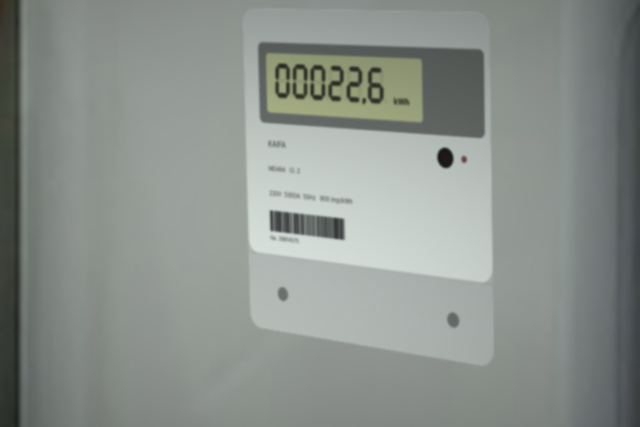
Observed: 22.6 kWh
